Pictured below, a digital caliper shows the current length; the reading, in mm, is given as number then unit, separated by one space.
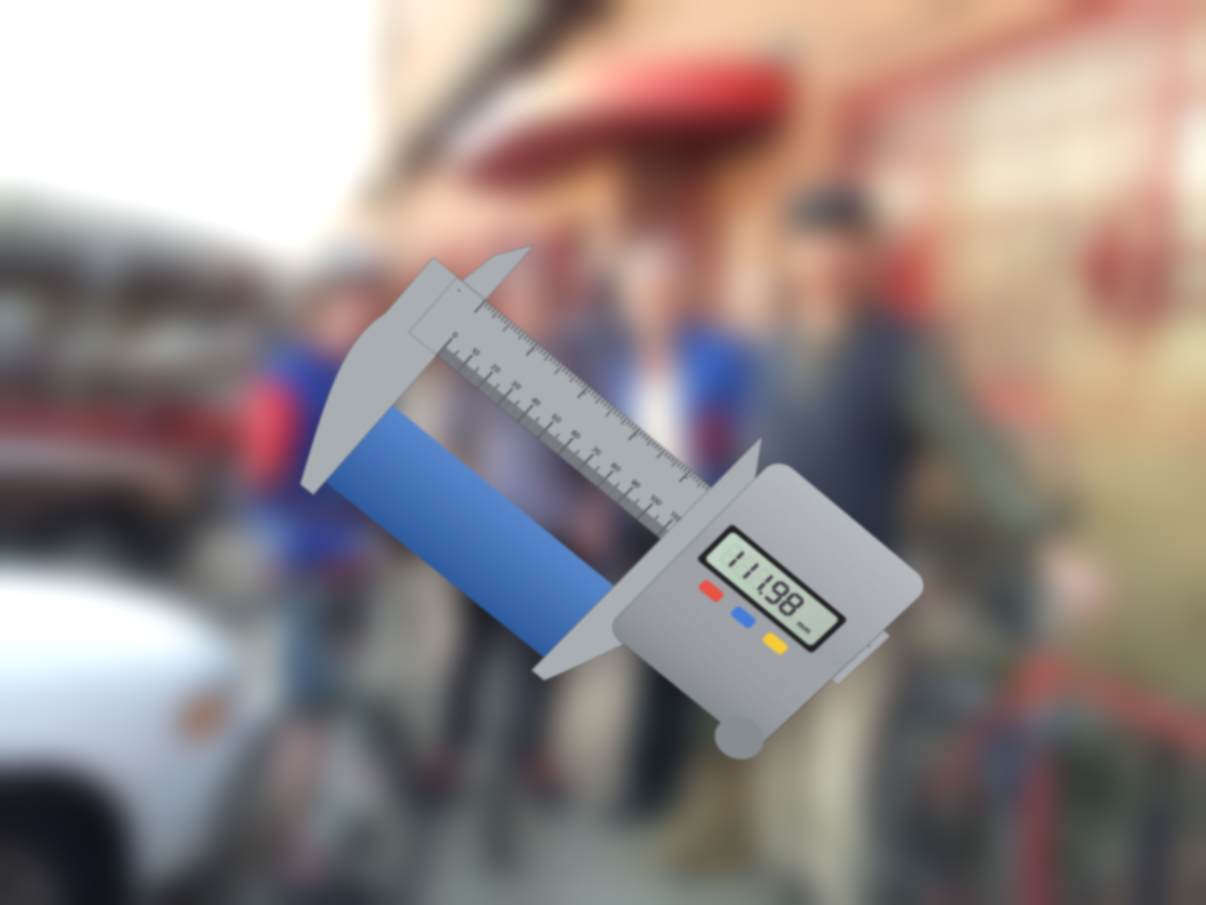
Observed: 111.98 mm
